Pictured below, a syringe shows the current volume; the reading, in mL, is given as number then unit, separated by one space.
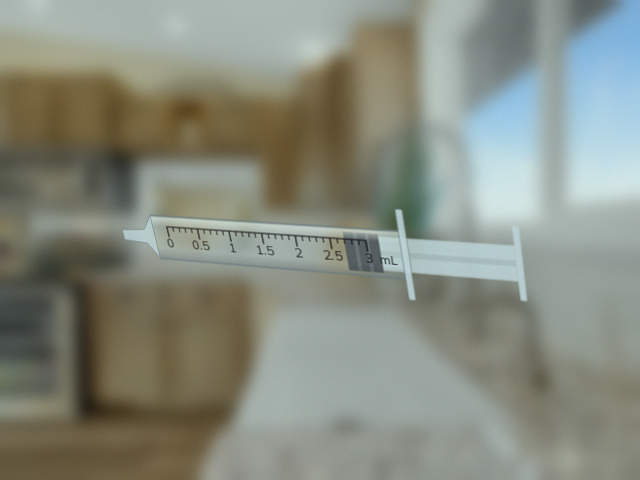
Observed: 2.7 mL
